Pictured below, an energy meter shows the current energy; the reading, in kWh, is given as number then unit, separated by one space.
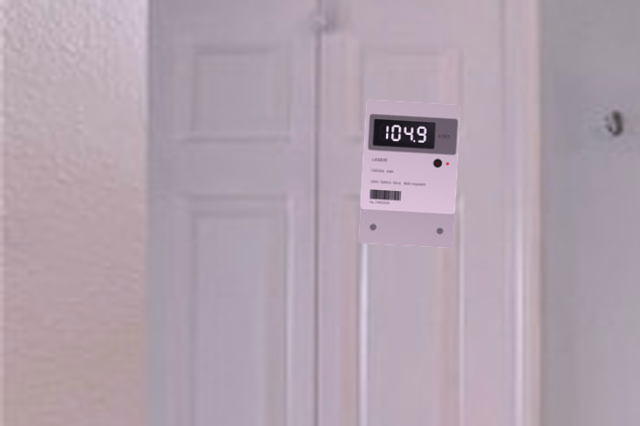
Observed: 104.9 kWh
